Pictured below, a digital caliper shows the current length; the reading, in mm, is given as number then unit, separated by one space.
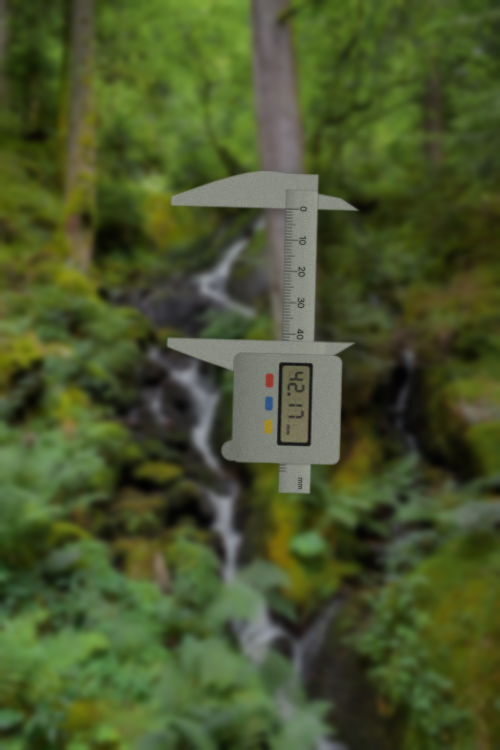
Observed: 42.17 mm
